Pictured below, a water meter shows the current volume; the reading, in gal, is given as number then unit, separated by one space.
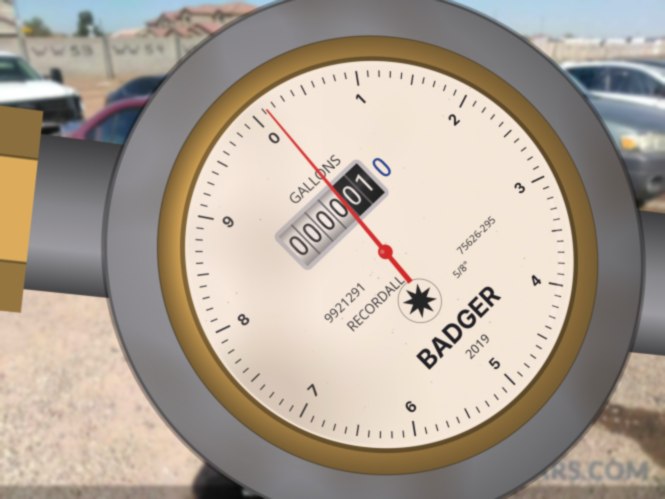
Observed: 10.1 gal
